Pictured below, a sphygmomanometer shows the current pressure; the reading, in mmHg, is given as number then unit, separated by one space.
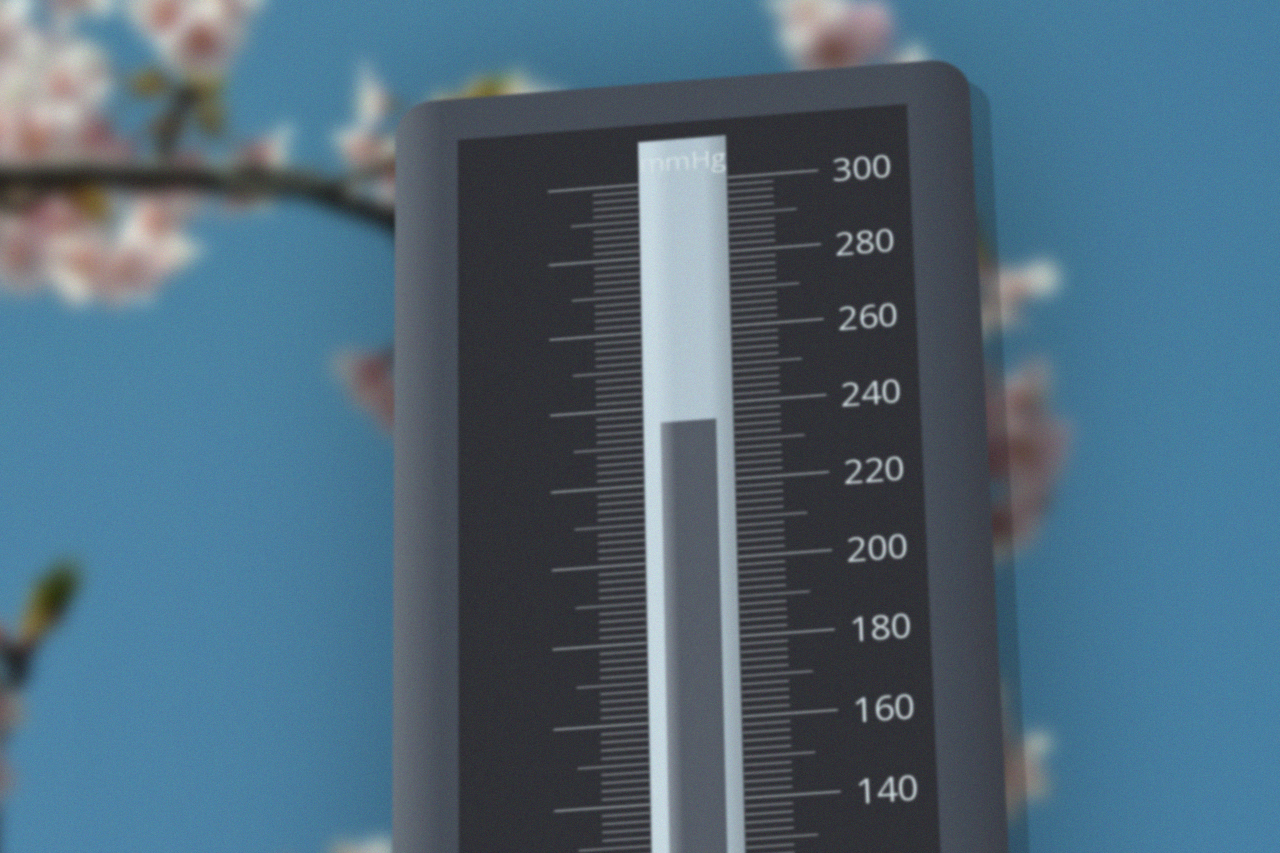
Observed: 236 mmHg
